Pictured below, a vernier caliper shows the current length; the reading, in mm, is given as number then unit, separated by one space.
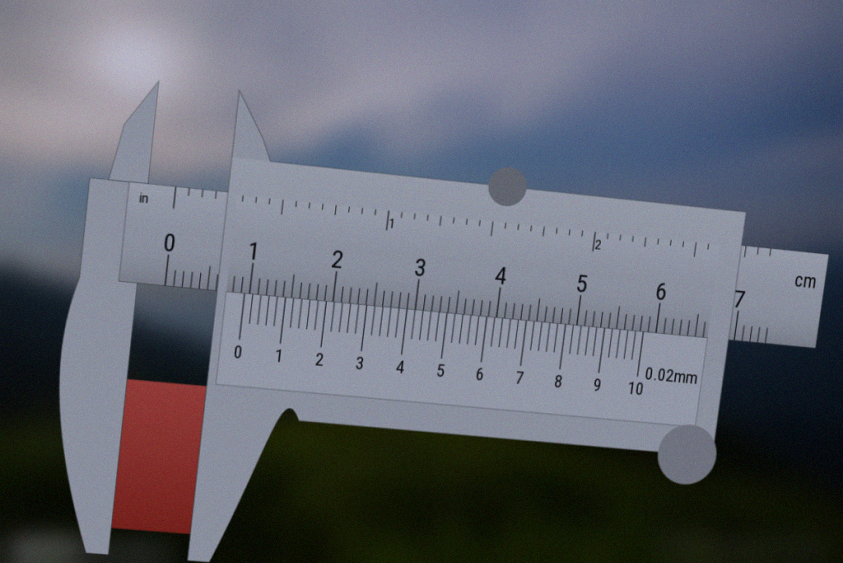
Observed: 9.4 mm
